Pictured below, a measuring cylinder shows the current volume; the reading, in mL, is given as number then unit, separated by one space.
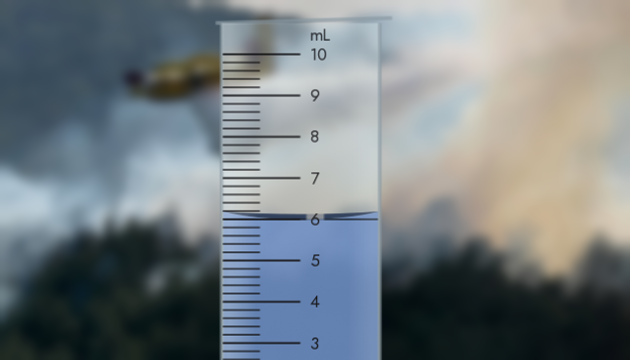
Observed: 6 mL
